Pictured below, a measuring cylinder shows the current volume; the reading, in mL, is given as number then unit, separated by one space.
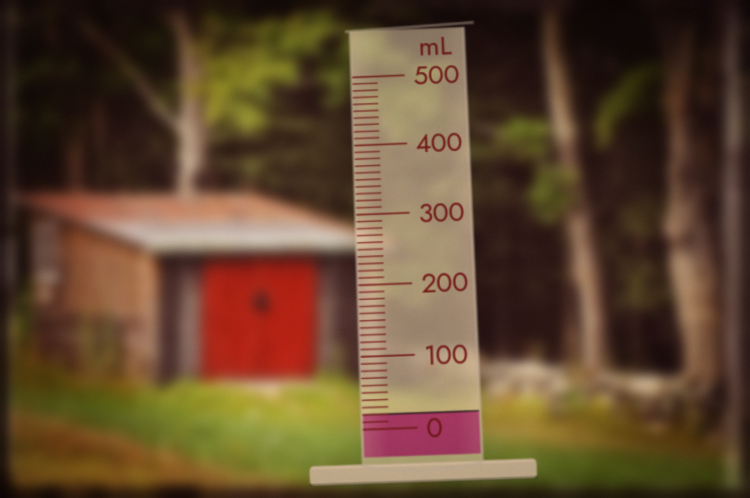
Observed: 20 mL
